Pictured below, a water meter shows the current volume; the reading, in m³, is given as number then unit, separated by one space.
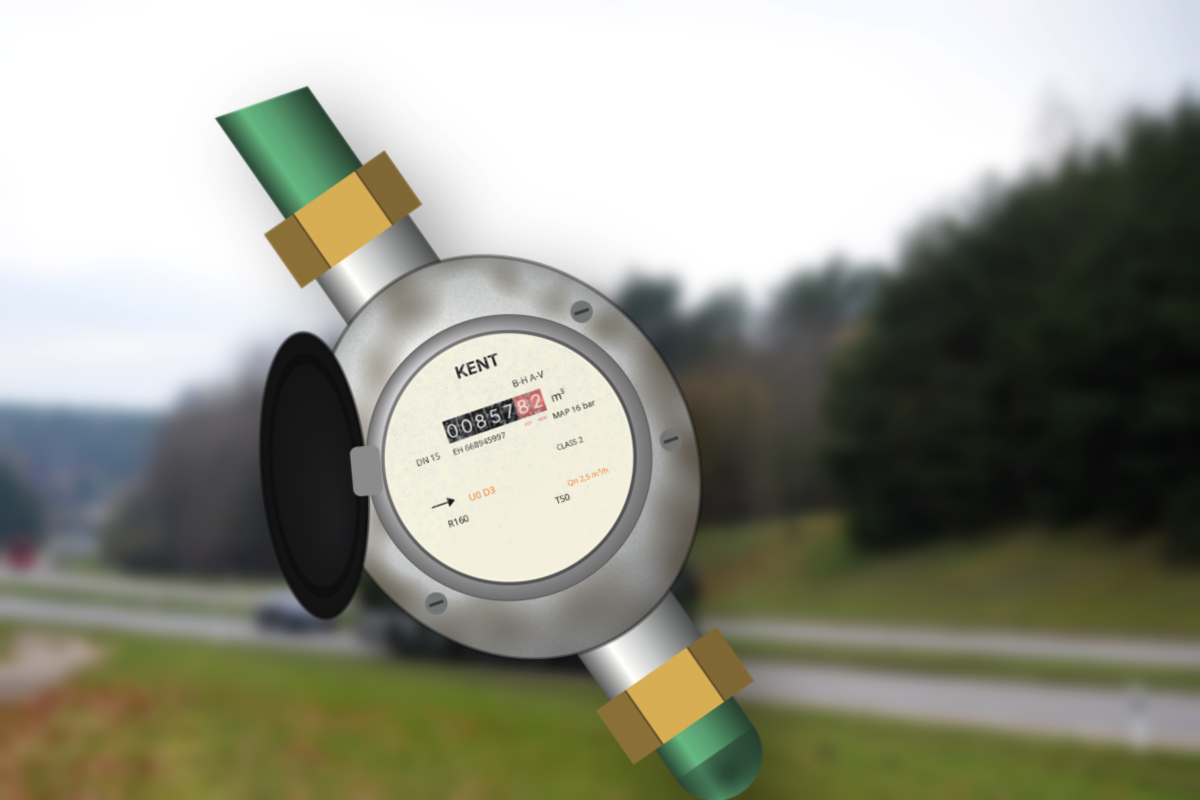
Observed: 857.82 m³
